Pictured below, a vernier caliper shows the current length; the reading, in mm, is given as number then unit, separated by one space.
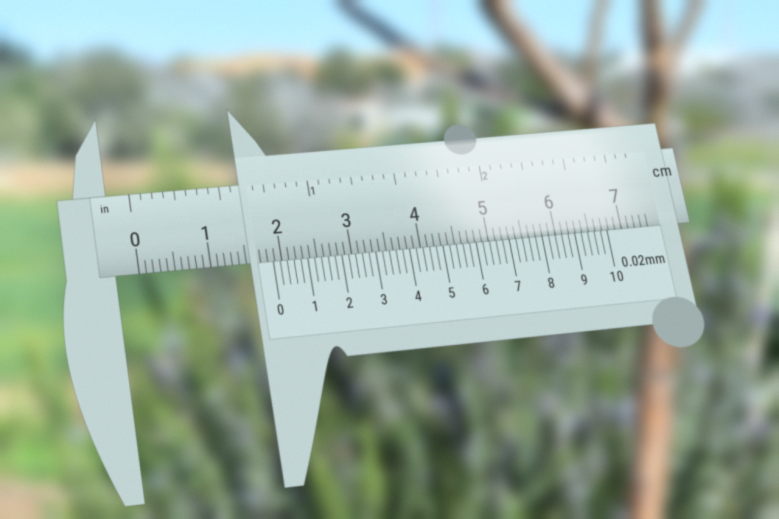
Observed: 18.8 mm
